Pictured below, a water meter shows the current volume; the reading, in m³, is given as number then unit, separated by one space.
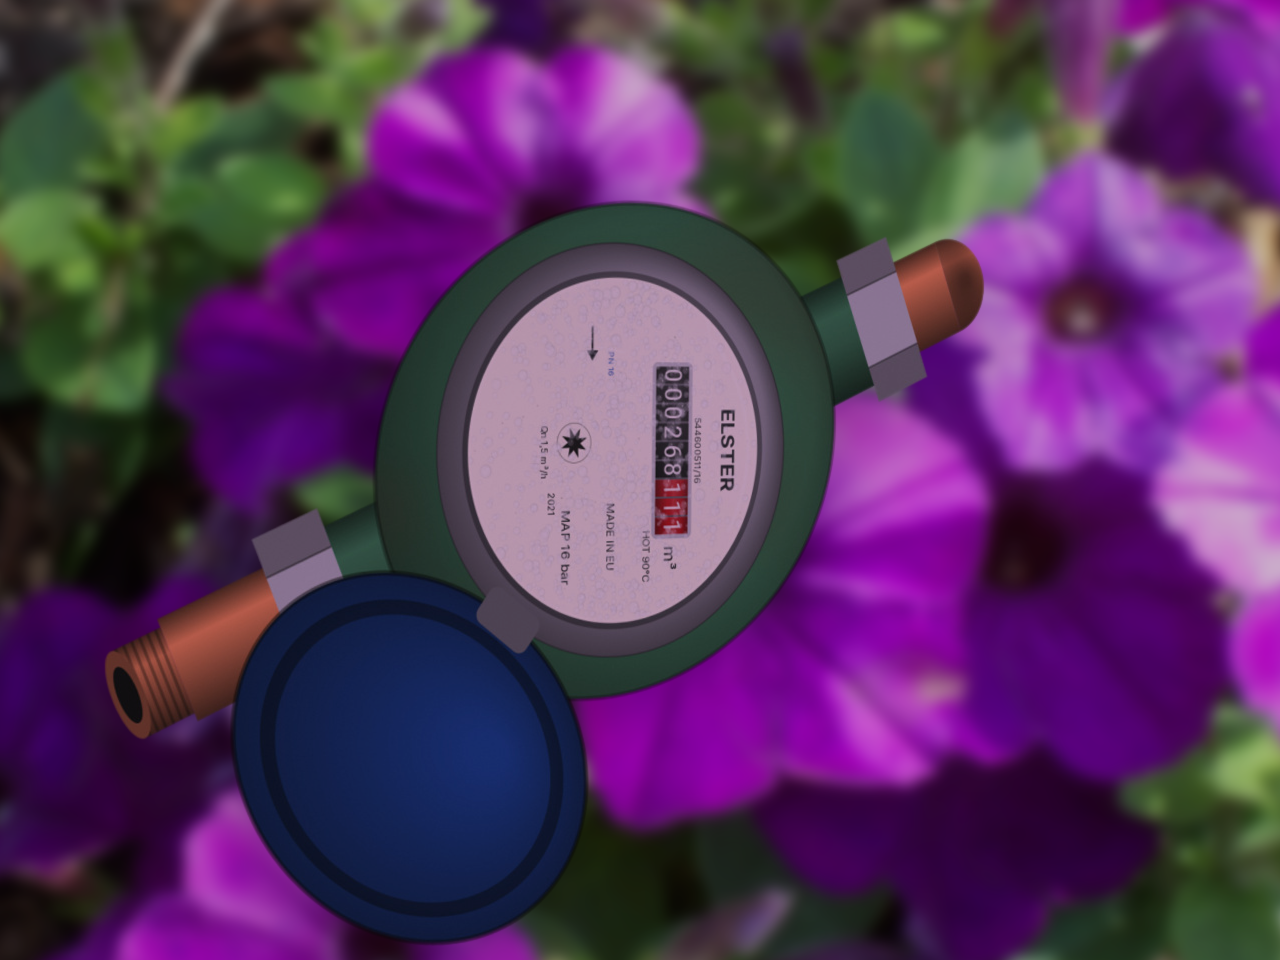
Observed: 268.111 m³
